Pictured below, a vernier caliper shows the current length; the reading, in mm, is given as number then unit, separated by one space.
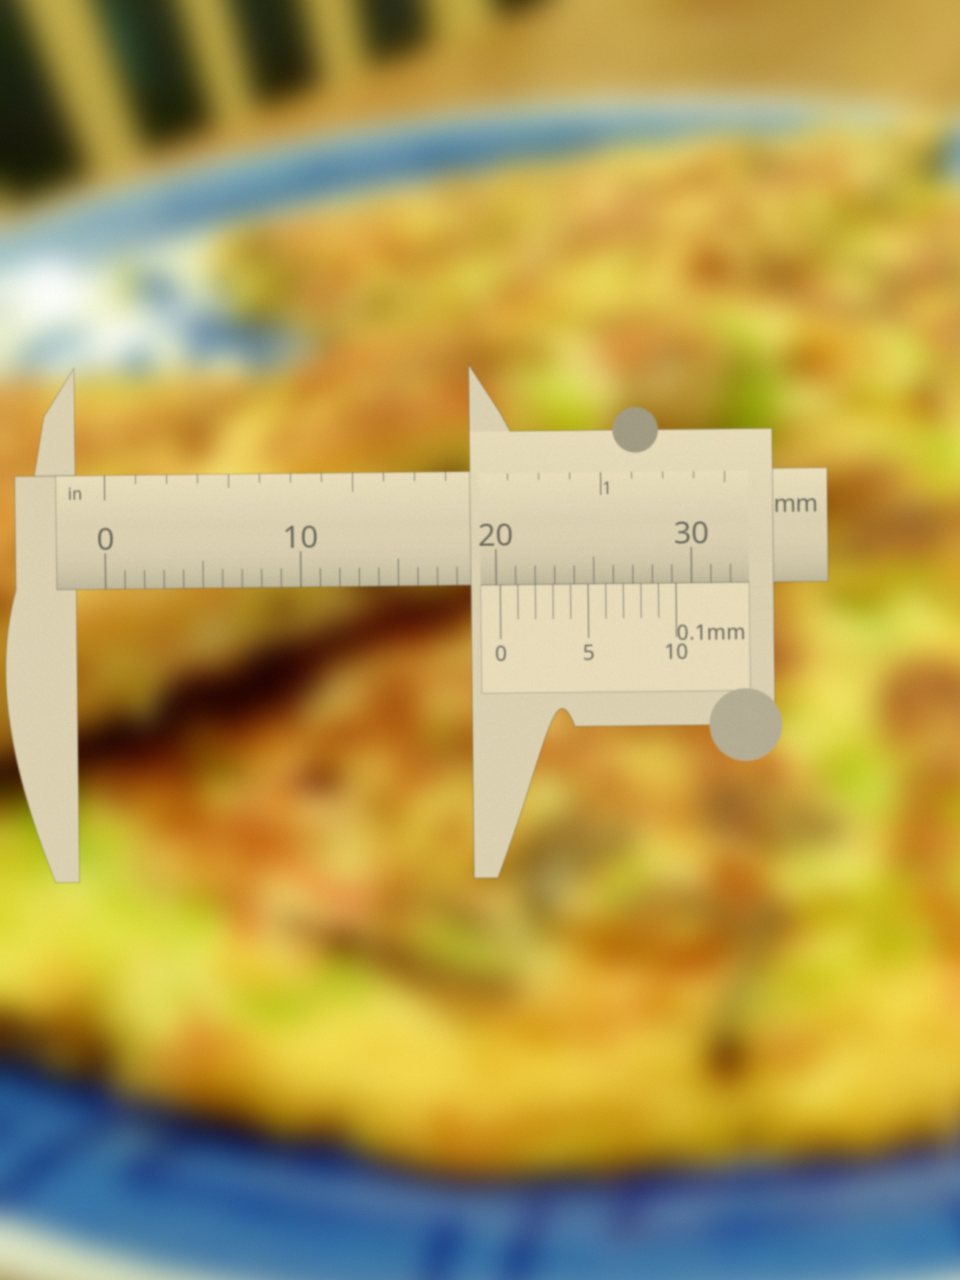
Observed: 20.2 mm
